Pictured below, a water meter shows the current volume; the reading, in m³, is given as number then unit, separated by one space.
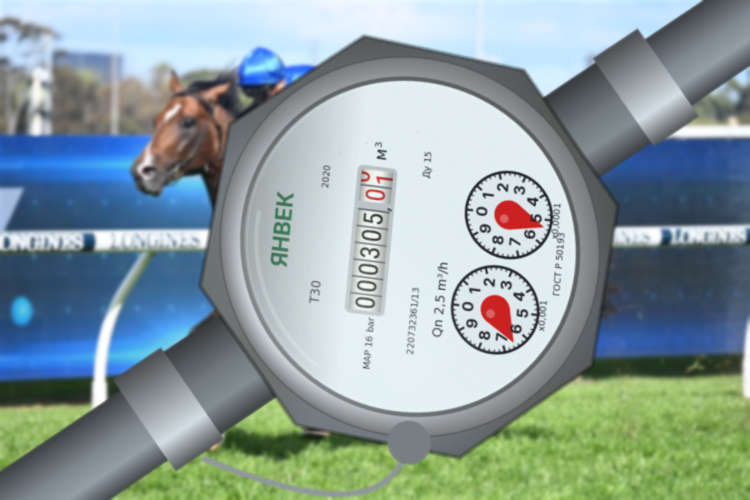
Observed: 305.0065 m³
